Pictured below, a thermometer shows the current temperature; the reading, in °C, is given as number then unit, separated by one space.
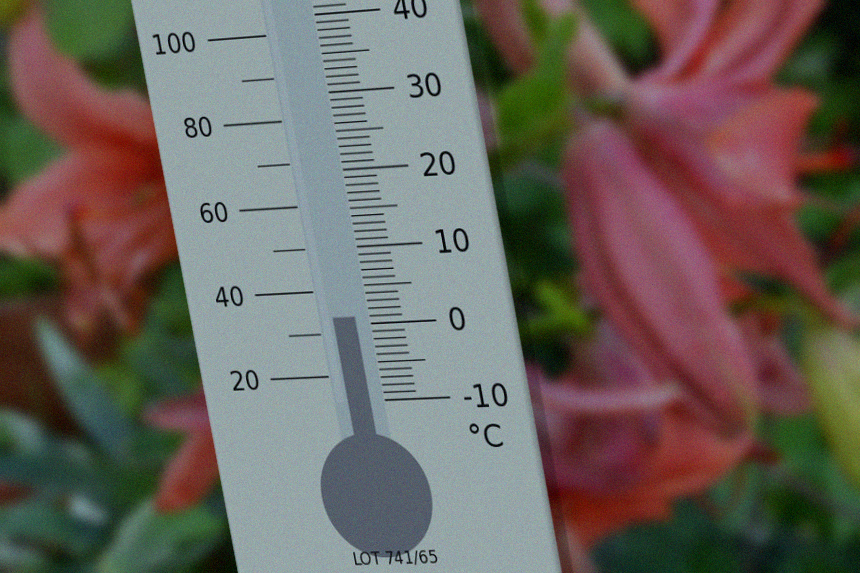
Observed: 1 °C
